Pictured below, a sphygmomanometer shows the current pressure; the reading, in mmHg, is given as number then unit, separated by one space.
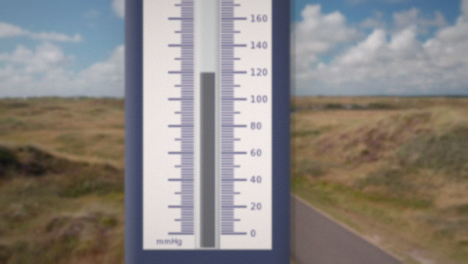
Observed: 120 mmHg
